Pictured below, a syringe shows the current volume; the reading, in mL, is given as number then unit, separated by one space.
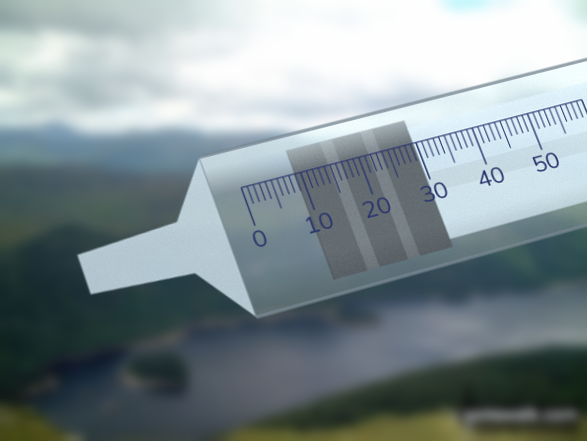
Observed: 9 mL
